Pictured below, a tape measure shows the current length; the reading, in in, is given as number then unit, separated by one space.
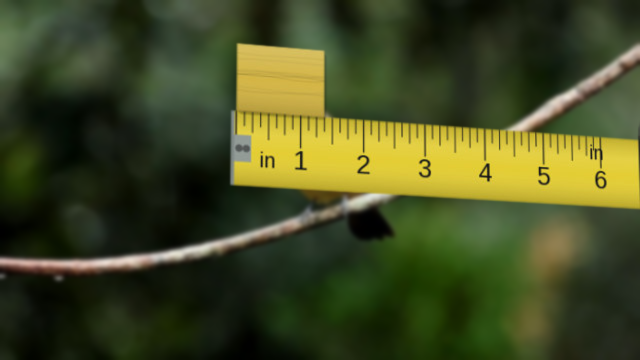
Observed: 1.375 in
